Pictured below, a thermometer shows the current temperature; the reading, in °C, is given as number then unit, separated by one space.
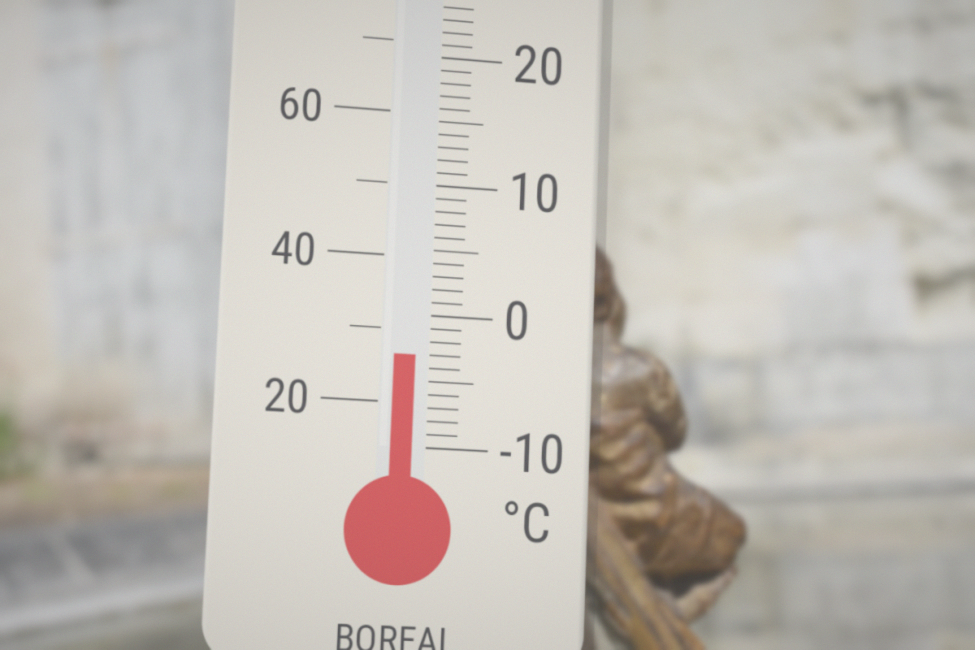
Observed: -3 °C
